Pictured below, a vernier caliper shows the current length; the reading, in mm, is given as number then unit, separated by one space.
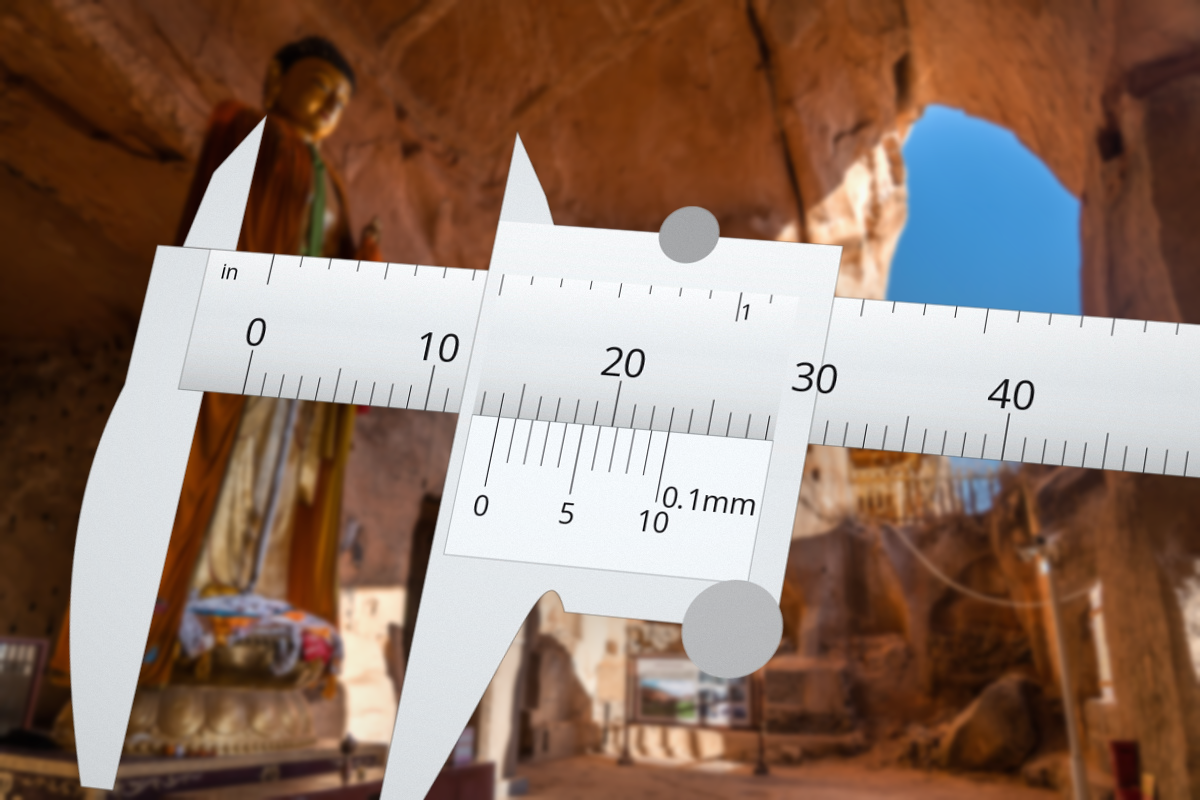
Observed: 14.0 mm
